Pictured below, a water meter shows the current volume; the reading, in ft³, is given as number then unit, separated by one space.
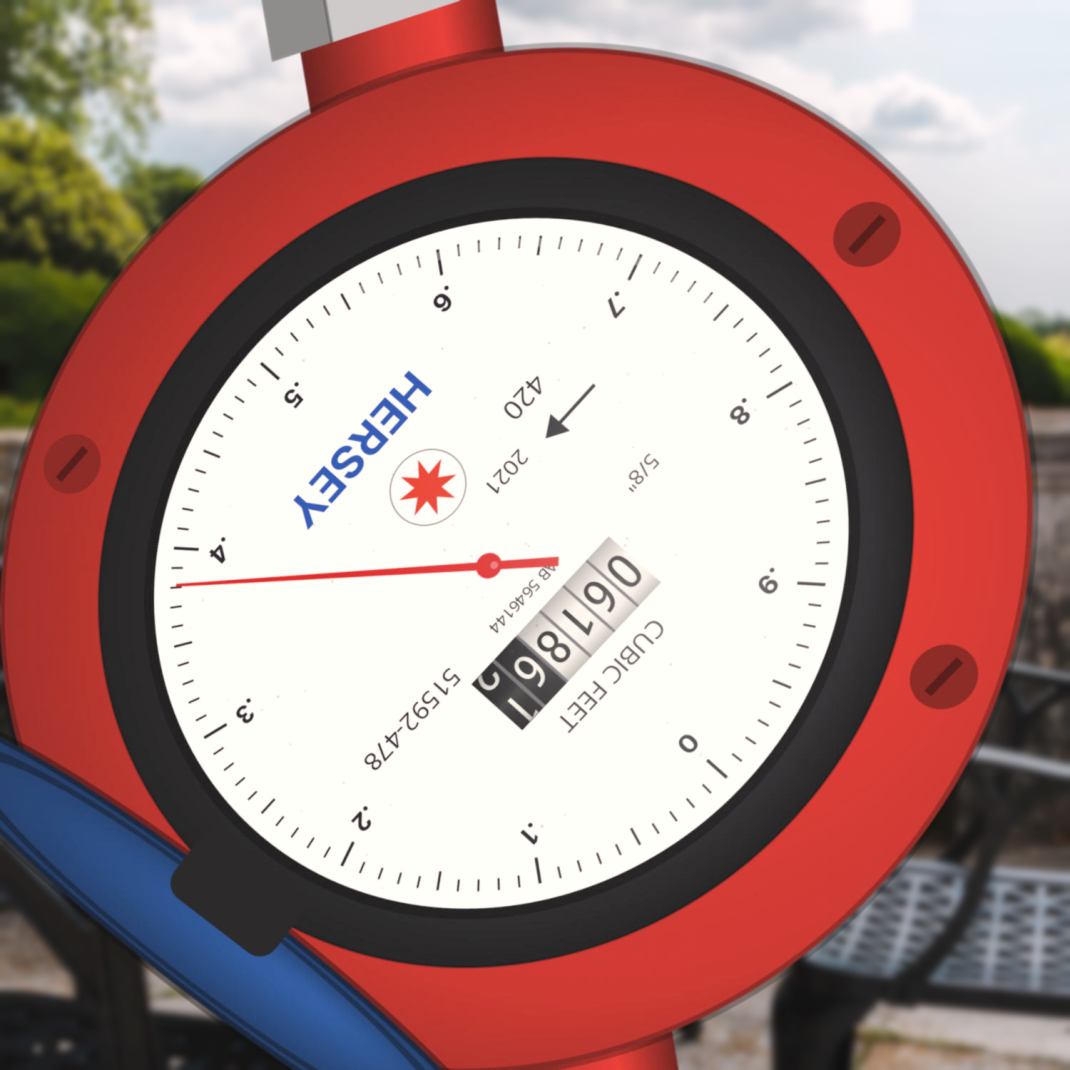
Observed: 61861.38 ft³
